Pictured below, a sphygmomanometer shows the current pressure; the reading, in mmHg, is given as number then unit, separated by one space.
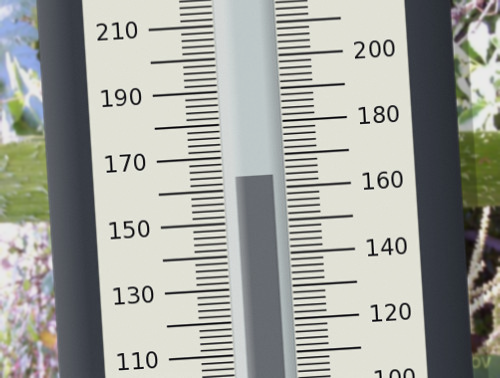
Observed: 164 mmHg
